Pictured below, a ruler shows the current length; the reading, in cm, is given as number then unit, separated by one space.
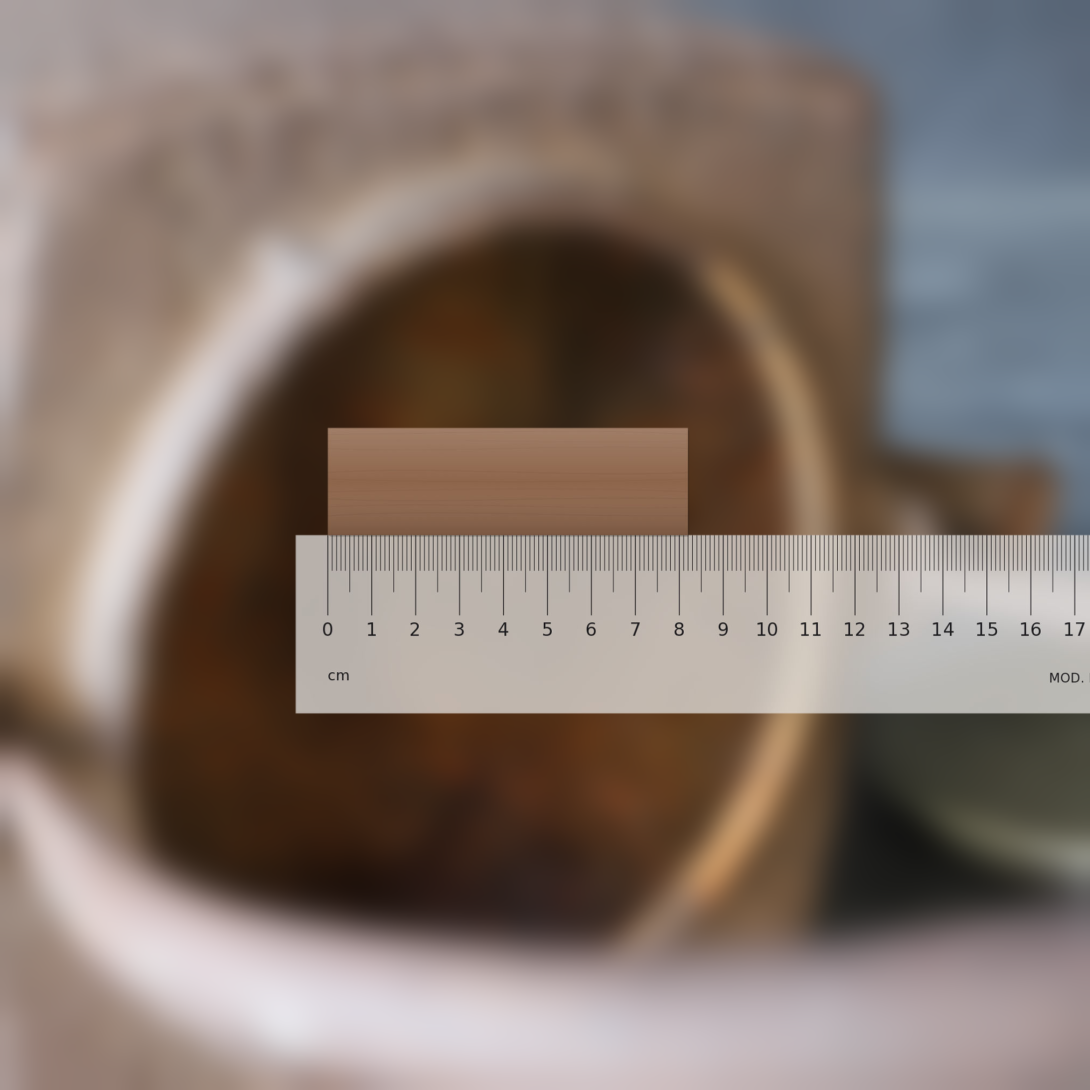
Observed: 8.2 cm
